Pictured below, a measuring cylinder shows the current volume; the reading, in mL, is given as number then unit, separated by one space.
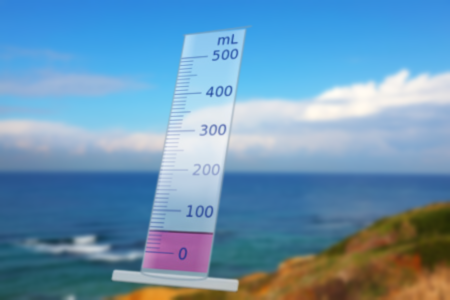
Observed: 50 mL
